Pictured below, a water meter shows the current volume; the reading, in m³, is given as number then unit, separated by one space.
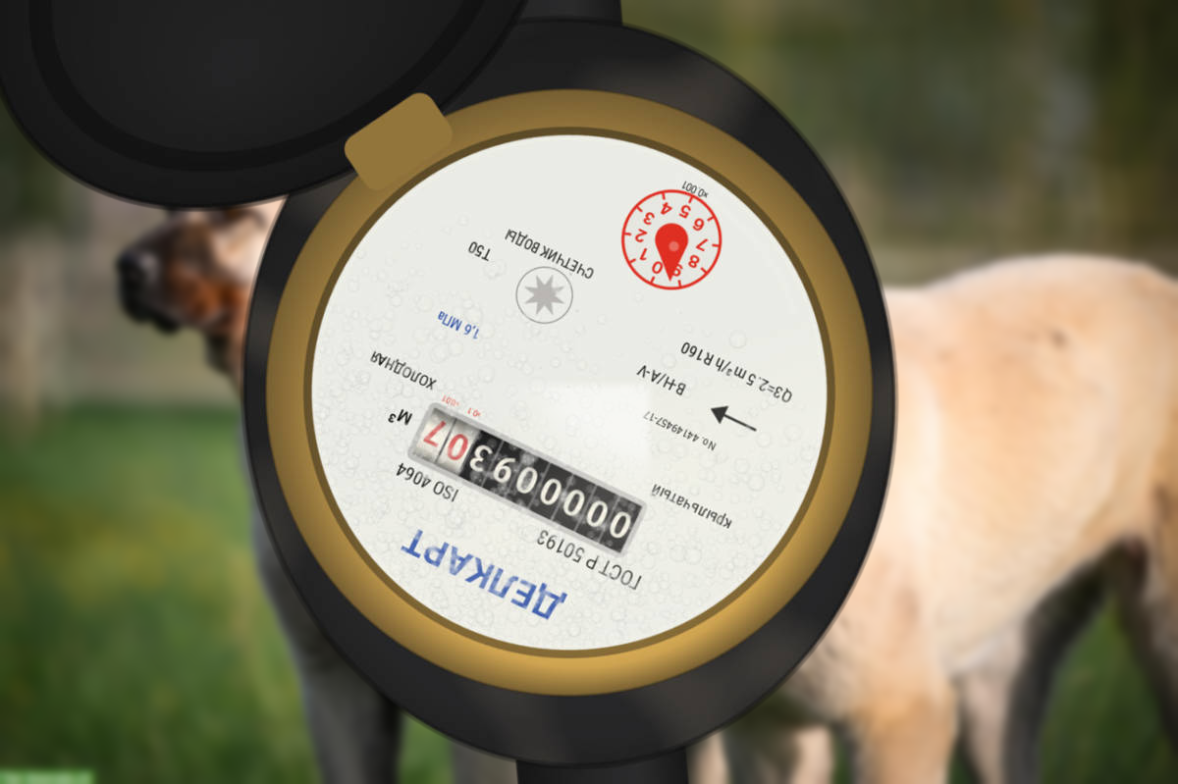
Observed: 93.069 m³
